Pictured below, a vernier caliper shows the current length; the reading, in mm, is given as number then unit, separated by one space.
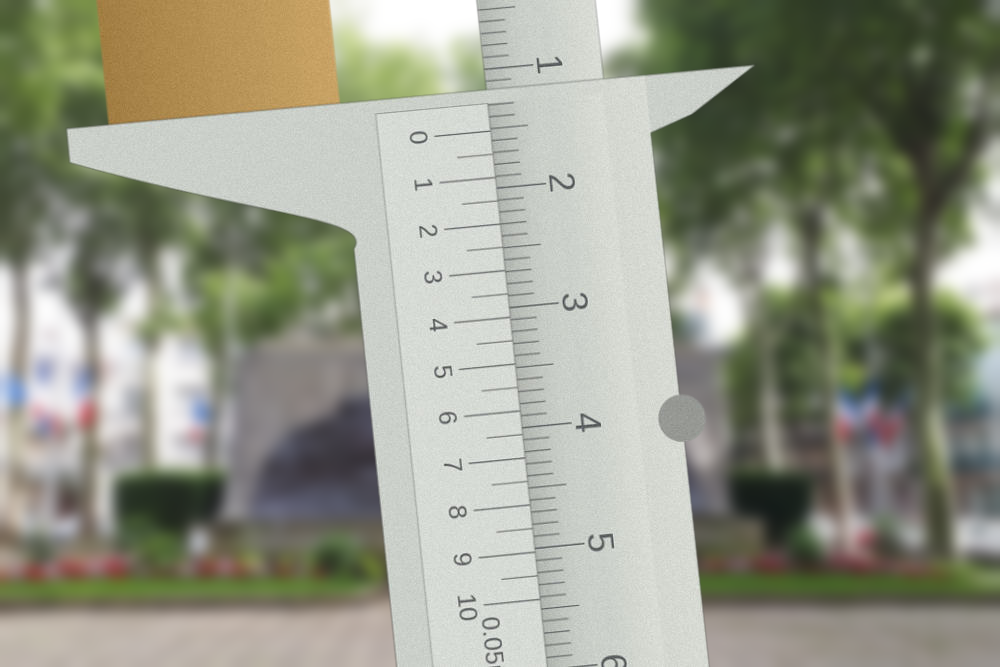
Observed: 15.2 mm
